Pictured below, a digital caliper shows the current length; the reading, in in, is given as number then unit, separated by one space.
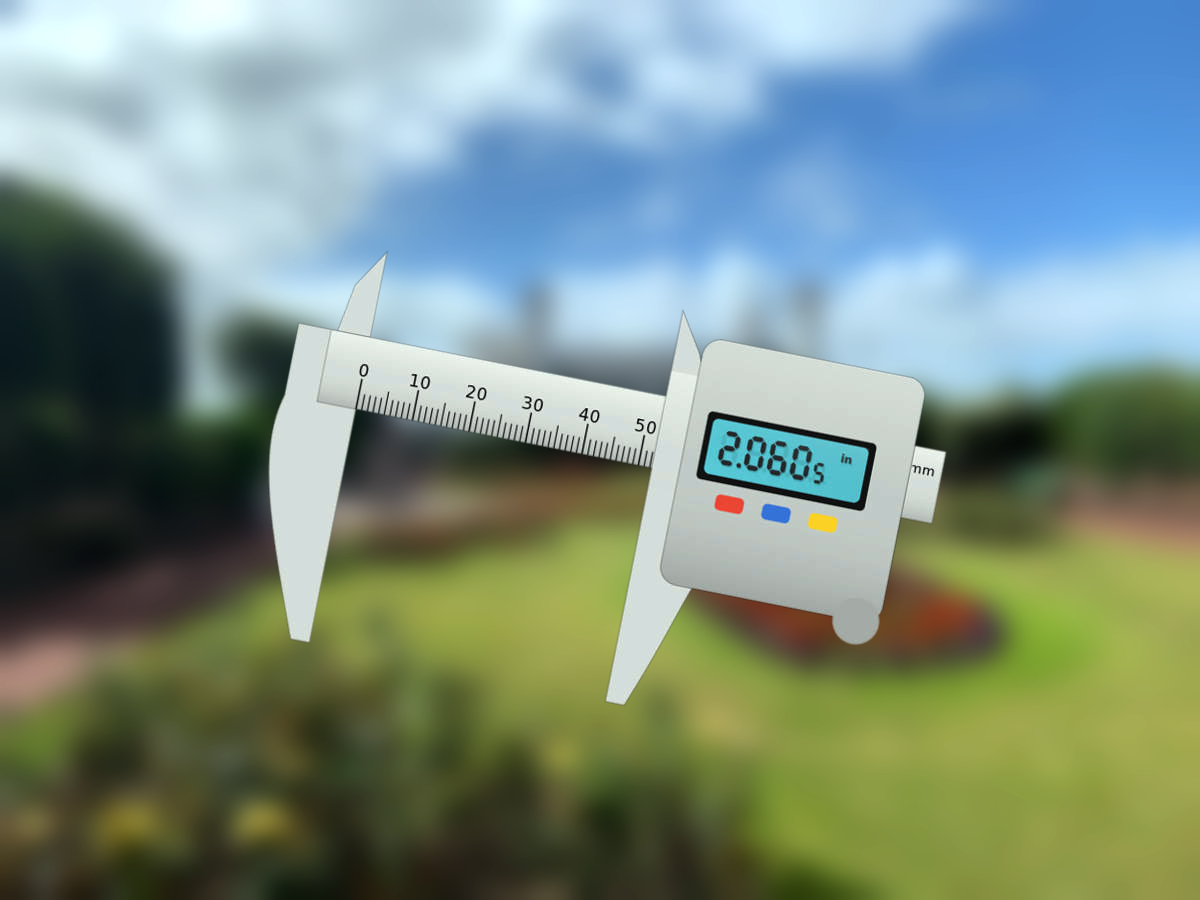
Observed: 2.0605 in
